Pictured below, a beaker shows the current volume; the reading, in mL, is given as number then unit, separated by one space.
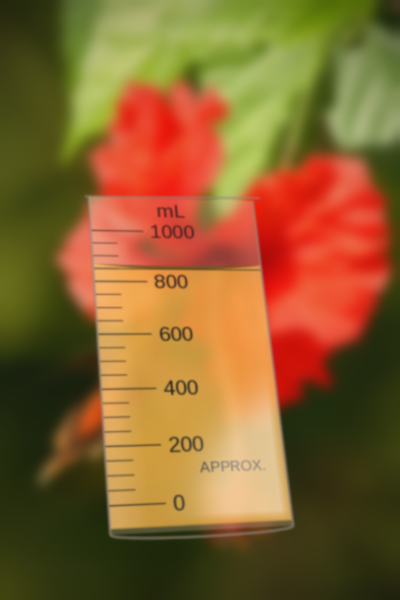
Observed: 850 mL
